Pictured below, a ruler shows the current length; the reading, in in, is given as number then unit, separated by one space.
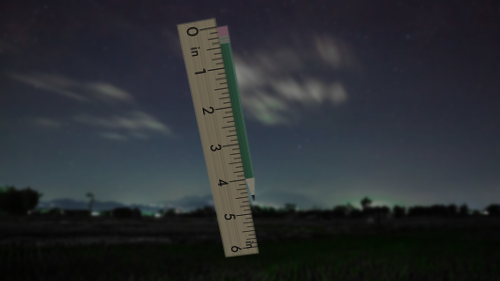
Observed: 4.625 in
